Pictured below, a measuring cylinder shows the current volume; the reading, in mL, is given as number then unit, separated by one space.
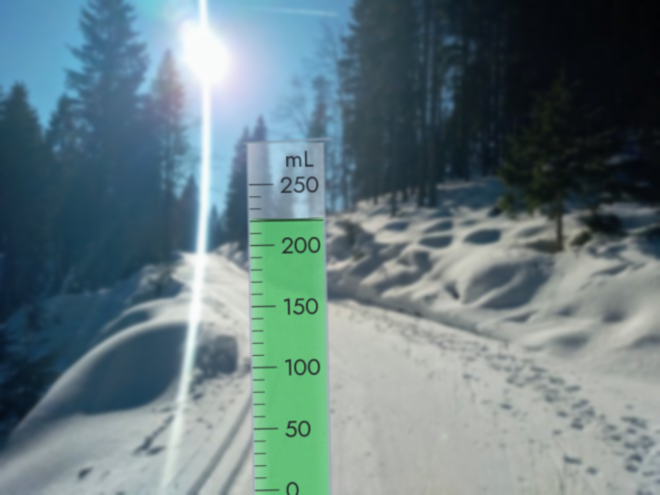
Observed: 220 mL
